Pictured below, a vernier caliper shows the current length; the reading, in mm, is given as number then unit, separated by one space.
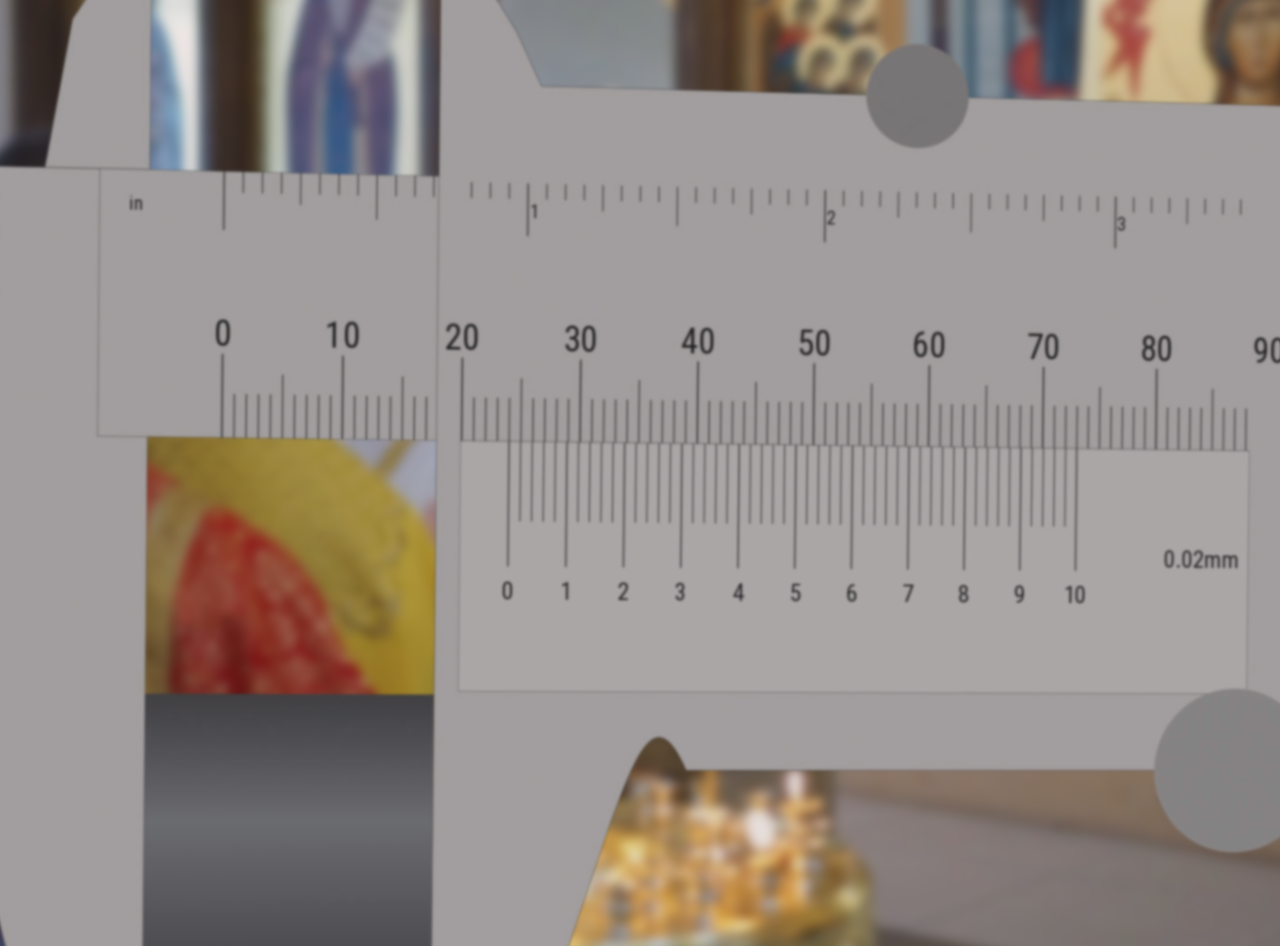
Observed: 24.0 mm
